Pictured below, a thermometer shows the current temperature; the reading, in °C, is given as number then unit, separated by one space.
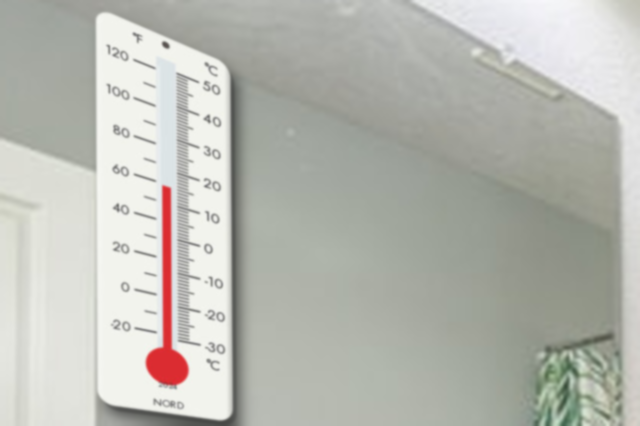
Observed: 15 °C
